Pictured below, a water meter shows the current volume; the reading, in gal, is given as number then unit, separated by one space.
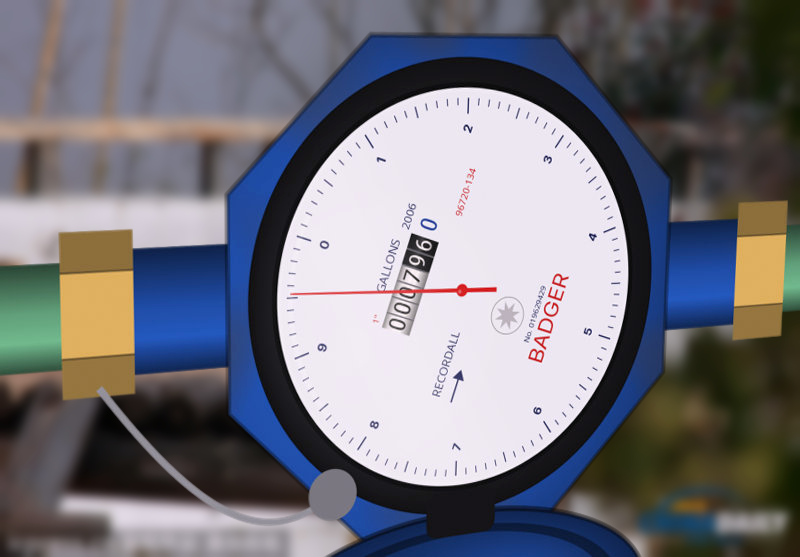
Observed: 7959.5 gal
